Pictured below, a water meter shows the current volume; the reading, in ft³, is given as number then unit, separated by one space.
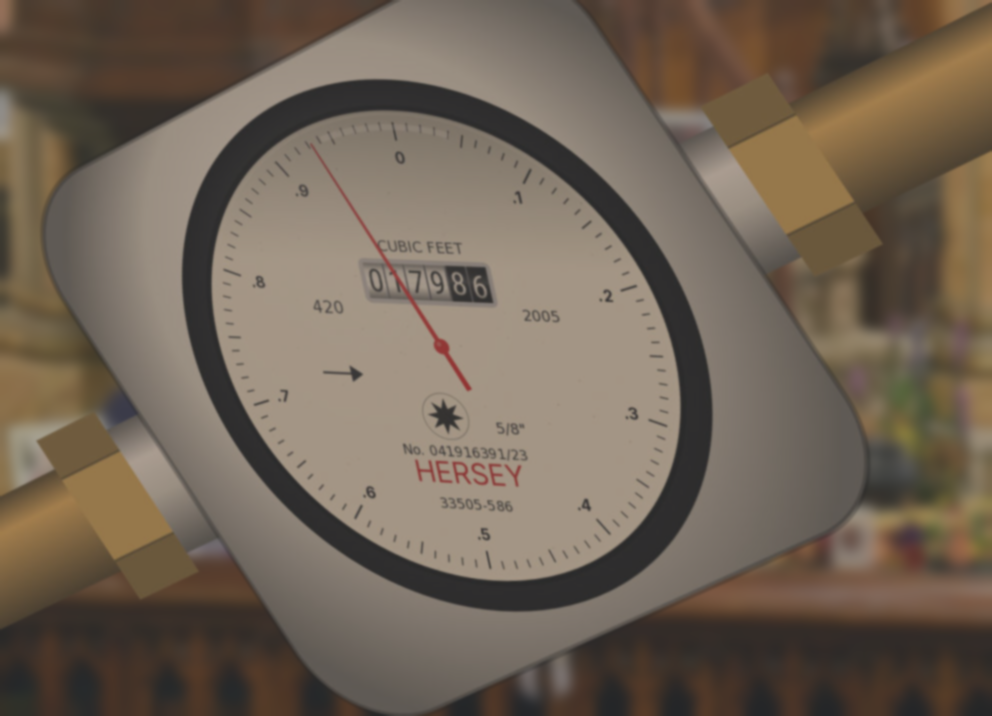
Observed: 17985.93 ft³
